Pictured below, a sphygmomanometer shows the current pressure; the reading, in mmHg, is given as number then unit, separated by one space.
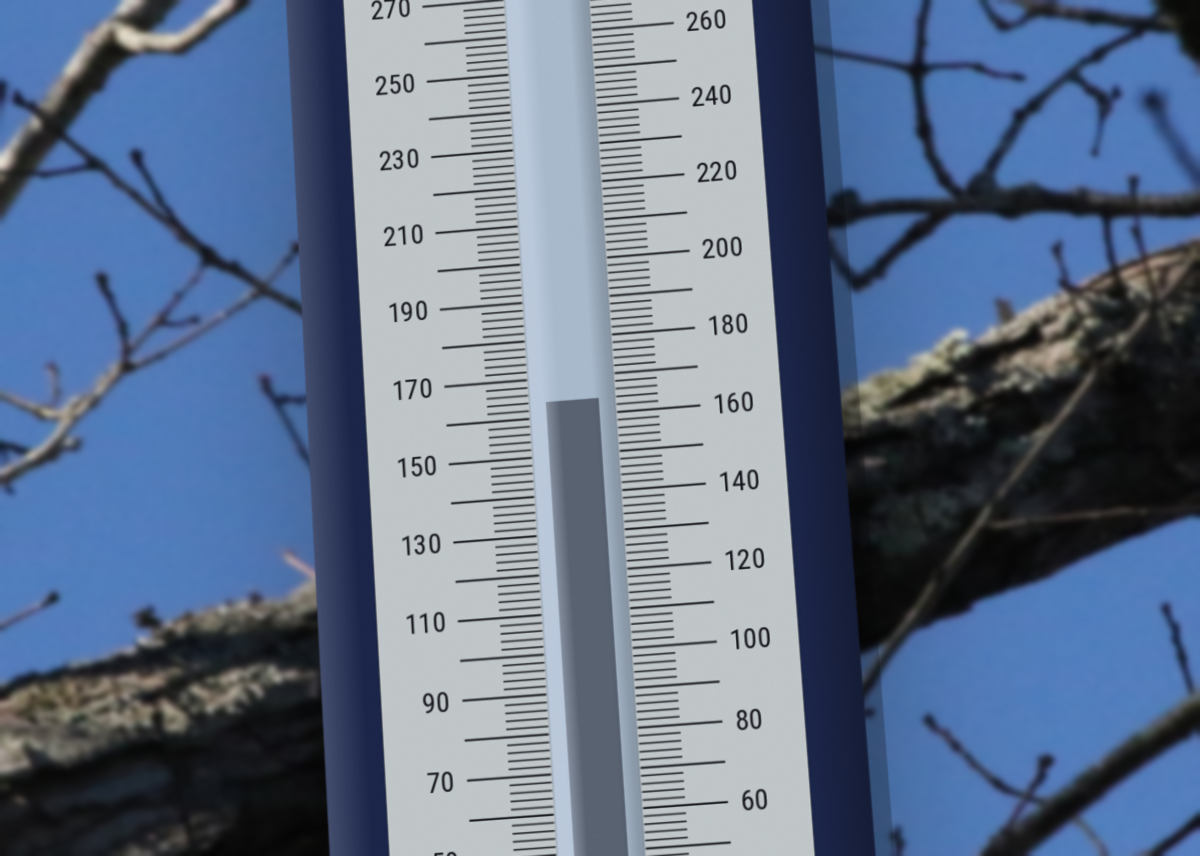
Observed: 164 mmHg
